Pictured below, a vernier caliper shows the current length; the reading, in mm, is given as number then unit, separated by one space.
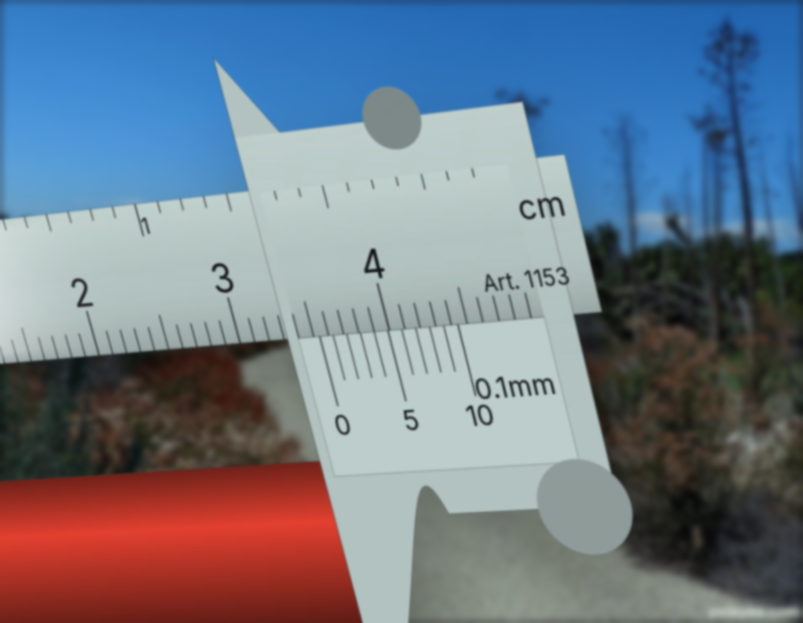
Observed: 35.4 mm
